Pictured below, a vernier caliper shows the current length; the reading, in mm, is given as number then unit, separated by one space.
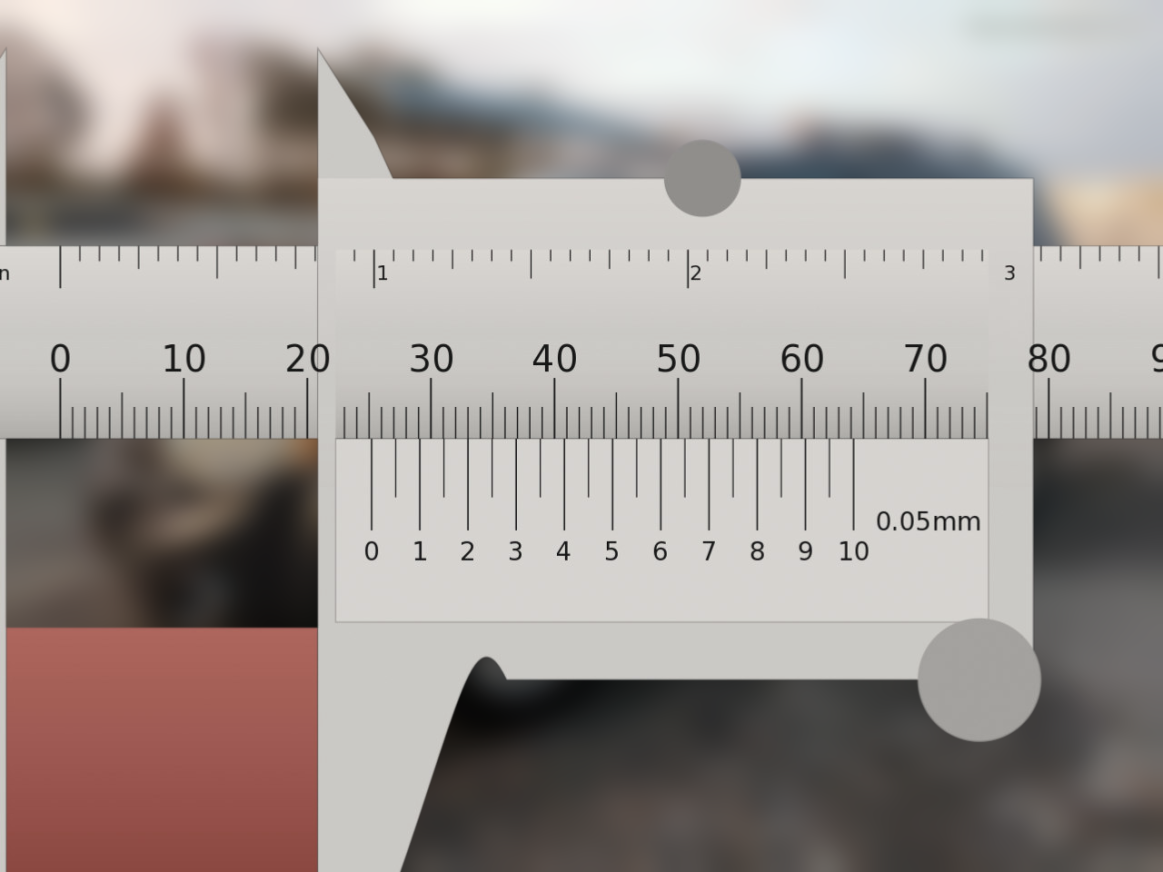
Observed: 25.2 mm
